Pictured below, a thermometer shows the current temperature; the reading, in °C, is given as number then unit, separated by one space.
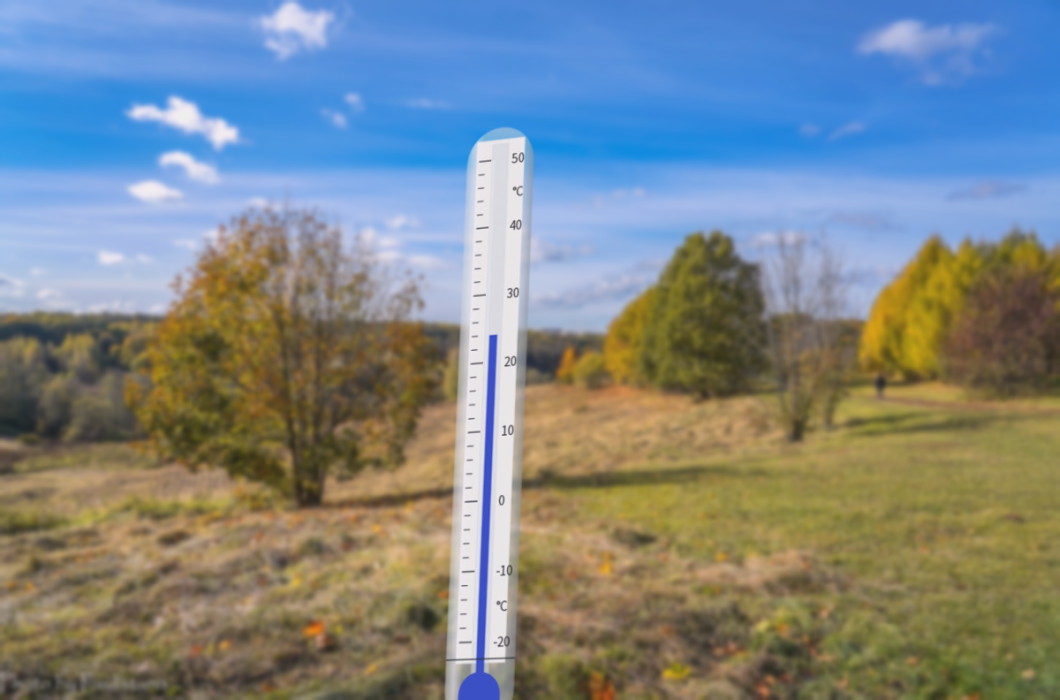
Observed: 24 °C
